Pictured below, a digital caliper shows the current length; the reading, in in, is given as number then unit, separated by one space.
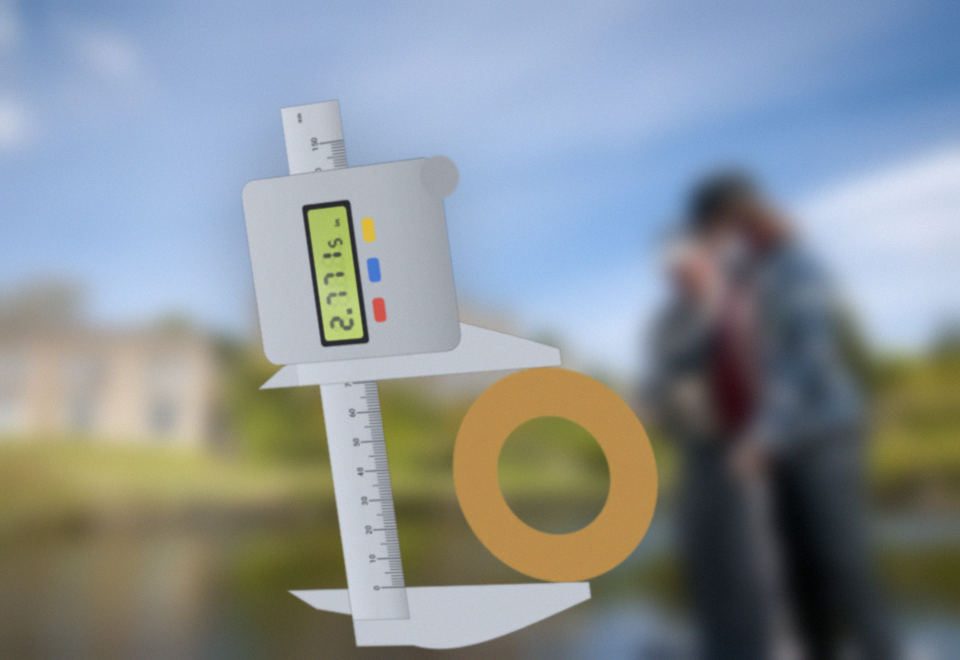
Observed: 2.7715 in
